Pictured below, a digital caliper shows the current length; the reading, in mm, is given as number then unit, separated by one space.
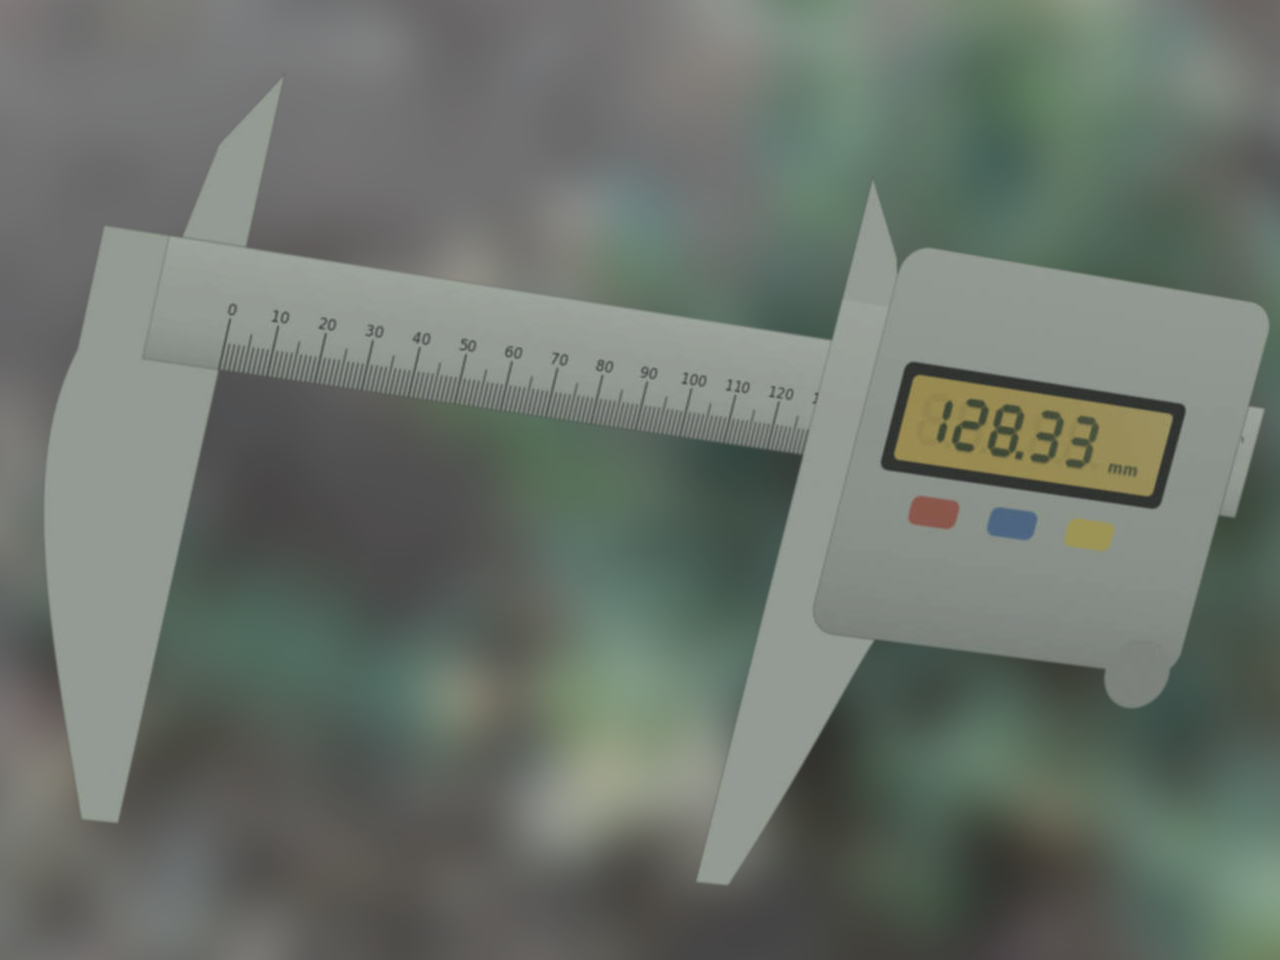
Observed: 128.33 mm
